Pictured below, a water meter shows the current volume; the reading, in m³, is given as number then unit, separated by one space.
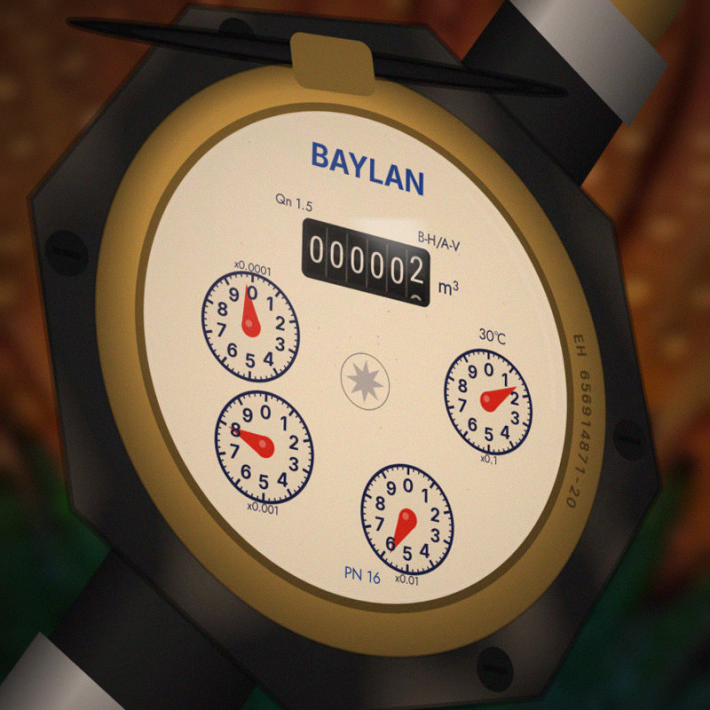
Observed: 2.1579 m³
